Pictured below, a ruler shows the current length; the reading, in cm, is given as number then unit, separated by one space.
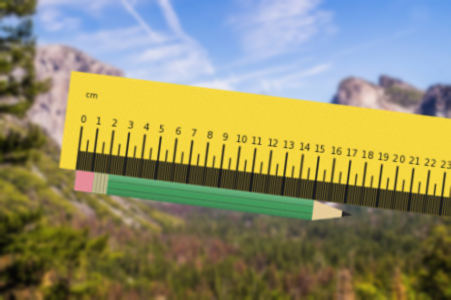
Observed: 17.5 cm
